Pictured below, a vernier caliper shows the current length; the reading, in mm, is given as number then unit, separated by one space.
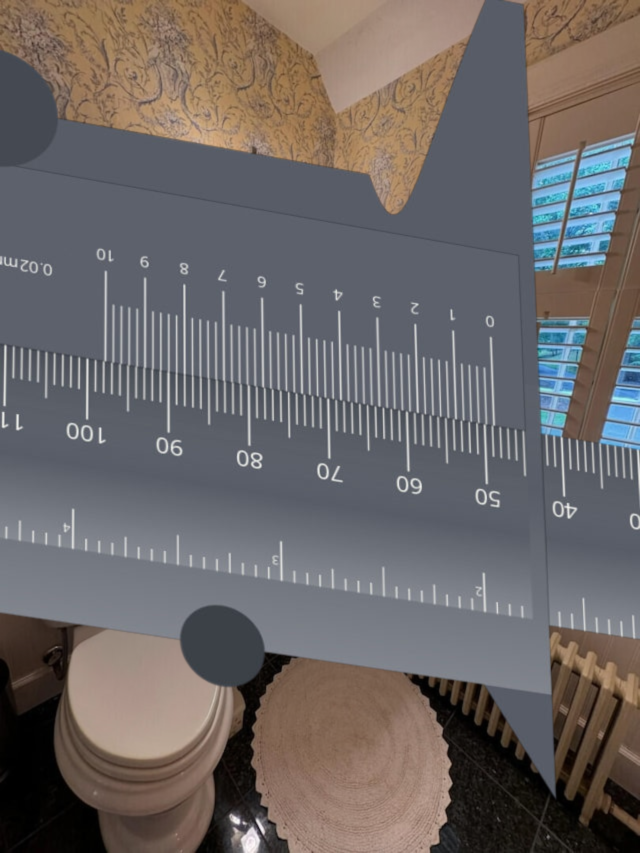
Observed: 48.8 mm
